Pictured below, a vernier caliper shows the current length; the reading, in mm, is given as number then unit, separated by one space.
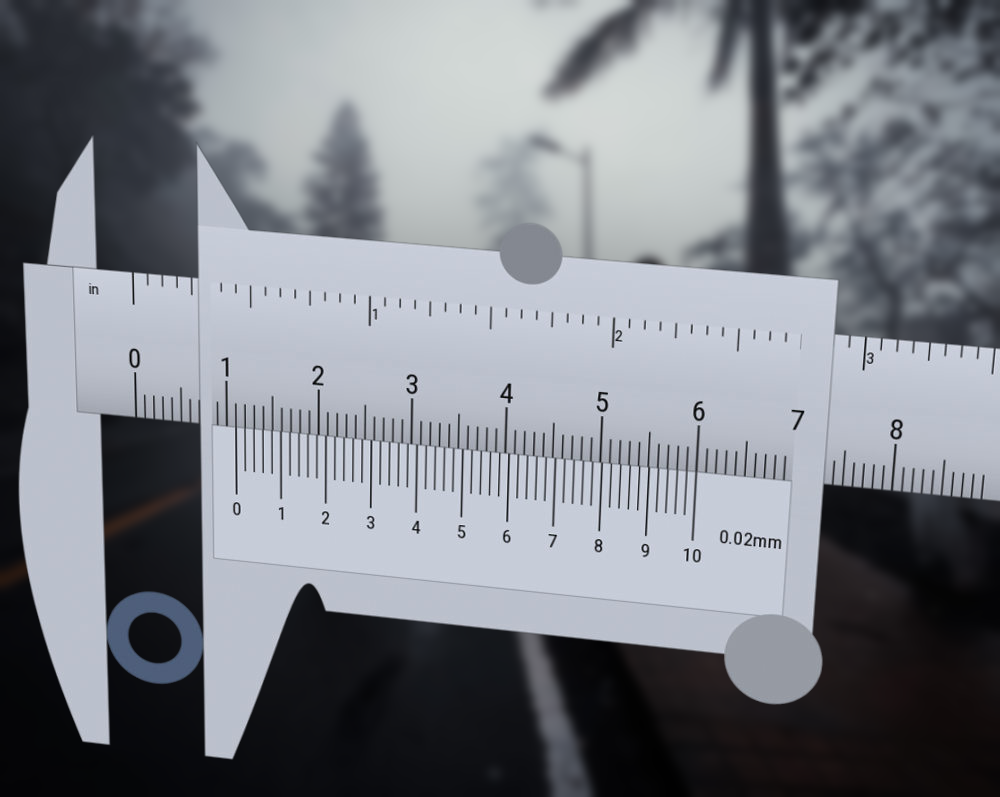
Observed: 11.0 mm
